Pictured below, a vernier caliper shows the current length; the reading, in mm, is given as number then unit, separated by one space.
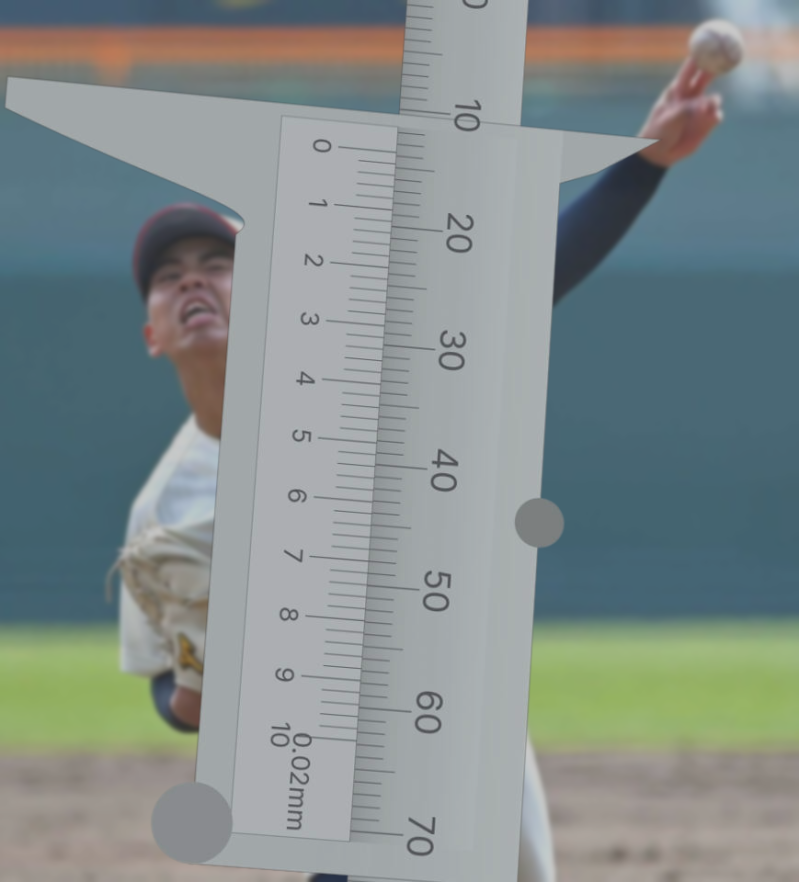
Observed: 13.7 mm
